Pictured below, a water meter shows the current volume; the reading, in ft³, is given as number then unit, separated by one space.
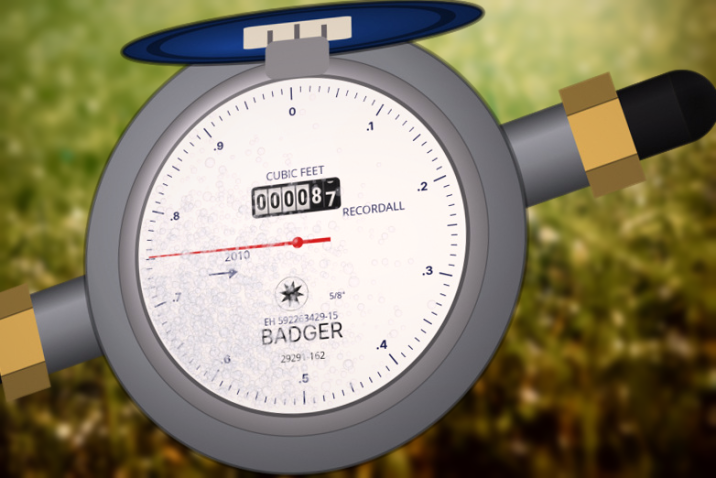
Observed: 86.75 ft³
